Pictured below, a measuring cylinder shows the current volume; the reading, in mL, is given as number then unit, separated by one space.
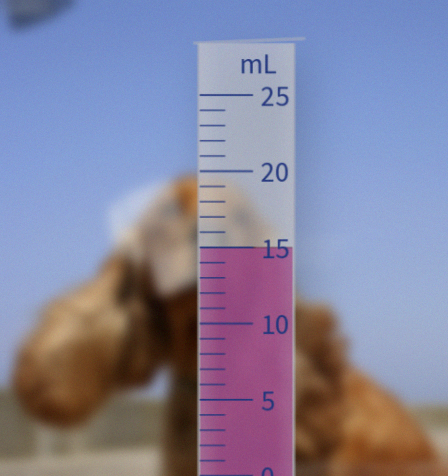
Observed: 15 mL
